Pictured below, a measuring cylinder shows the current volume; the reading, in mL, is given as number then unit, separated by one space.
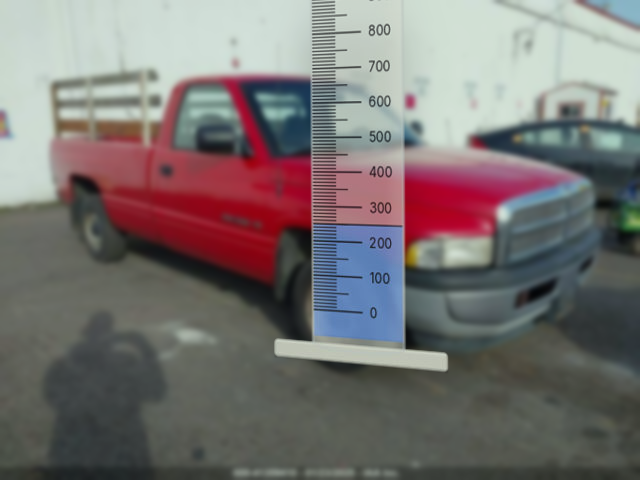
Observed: 250 mL
